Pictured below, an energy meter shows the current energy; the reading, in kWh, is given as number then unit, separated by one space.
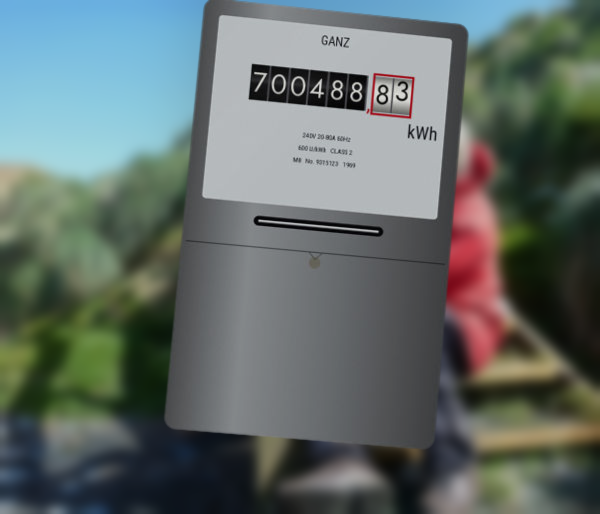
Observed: 700488.83 kWh
